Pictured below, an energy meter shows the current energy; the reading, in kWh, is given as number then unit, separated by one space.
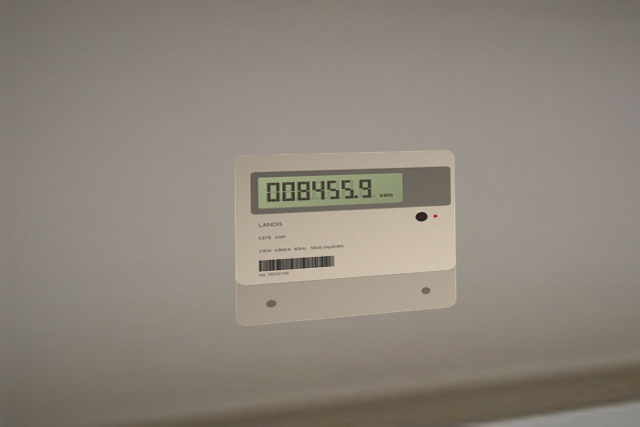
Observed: 8455.9 kWh
